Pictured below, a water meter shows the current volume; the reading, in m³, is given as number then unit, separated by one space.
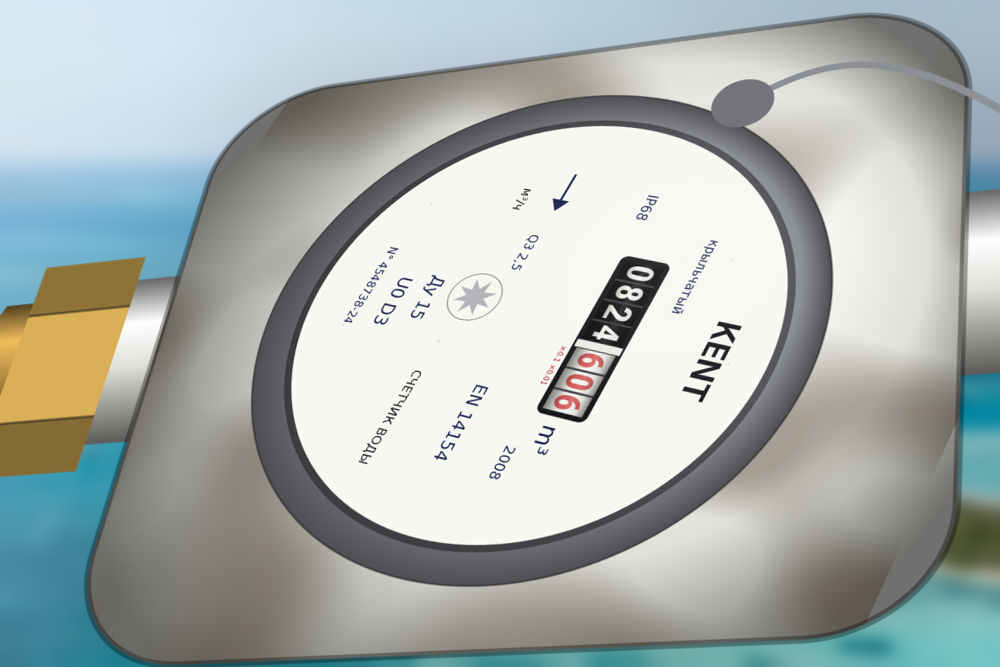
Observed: 824.606 m³
